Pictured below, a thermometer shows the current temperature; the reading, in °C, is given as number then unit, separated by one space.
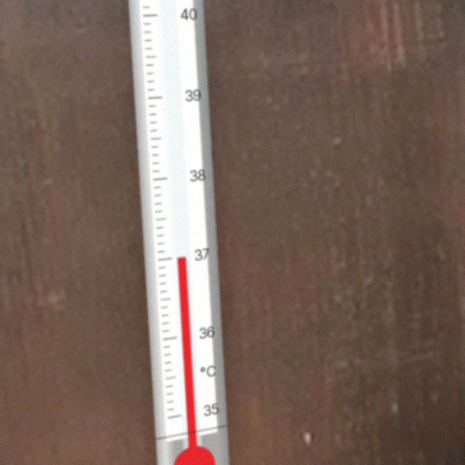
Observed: 37 °C
